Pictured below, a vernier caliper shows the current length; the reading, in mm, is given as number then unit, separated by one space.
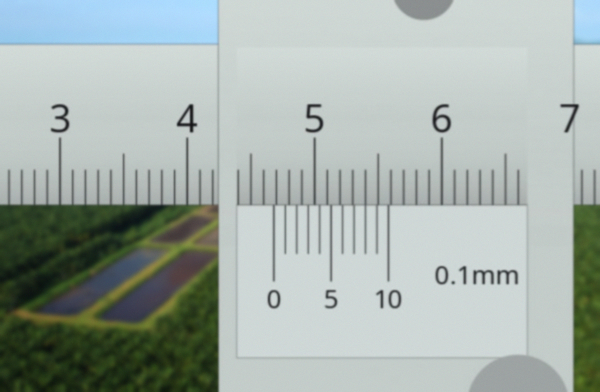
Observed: 46.8 mm
